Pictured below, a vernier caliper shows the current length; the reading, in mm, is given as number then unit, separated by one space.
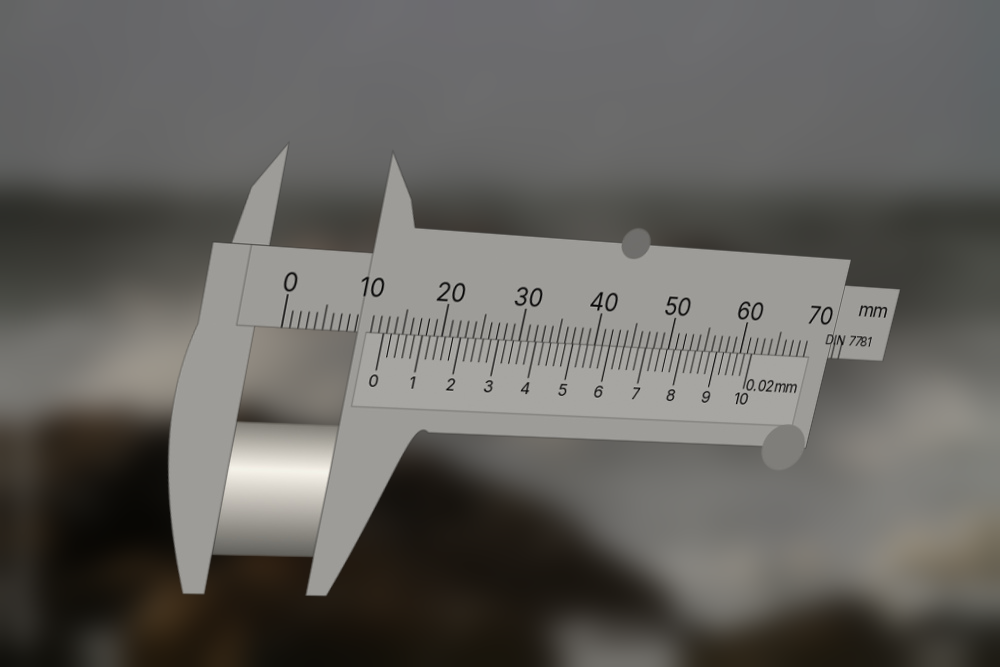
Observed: 12.6 mm
